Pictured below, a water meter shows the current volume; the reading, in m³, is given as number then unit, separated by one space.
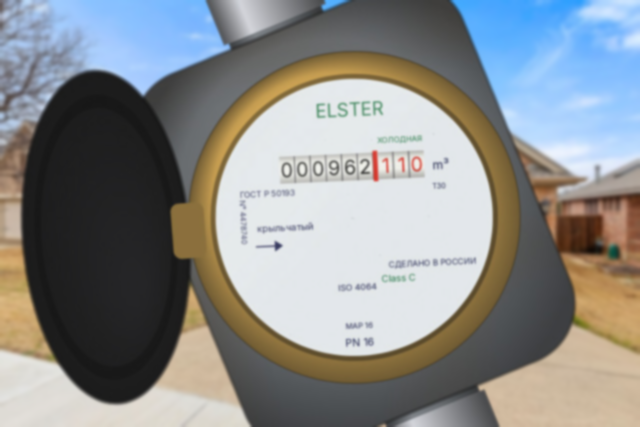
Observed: 962.110 m³
